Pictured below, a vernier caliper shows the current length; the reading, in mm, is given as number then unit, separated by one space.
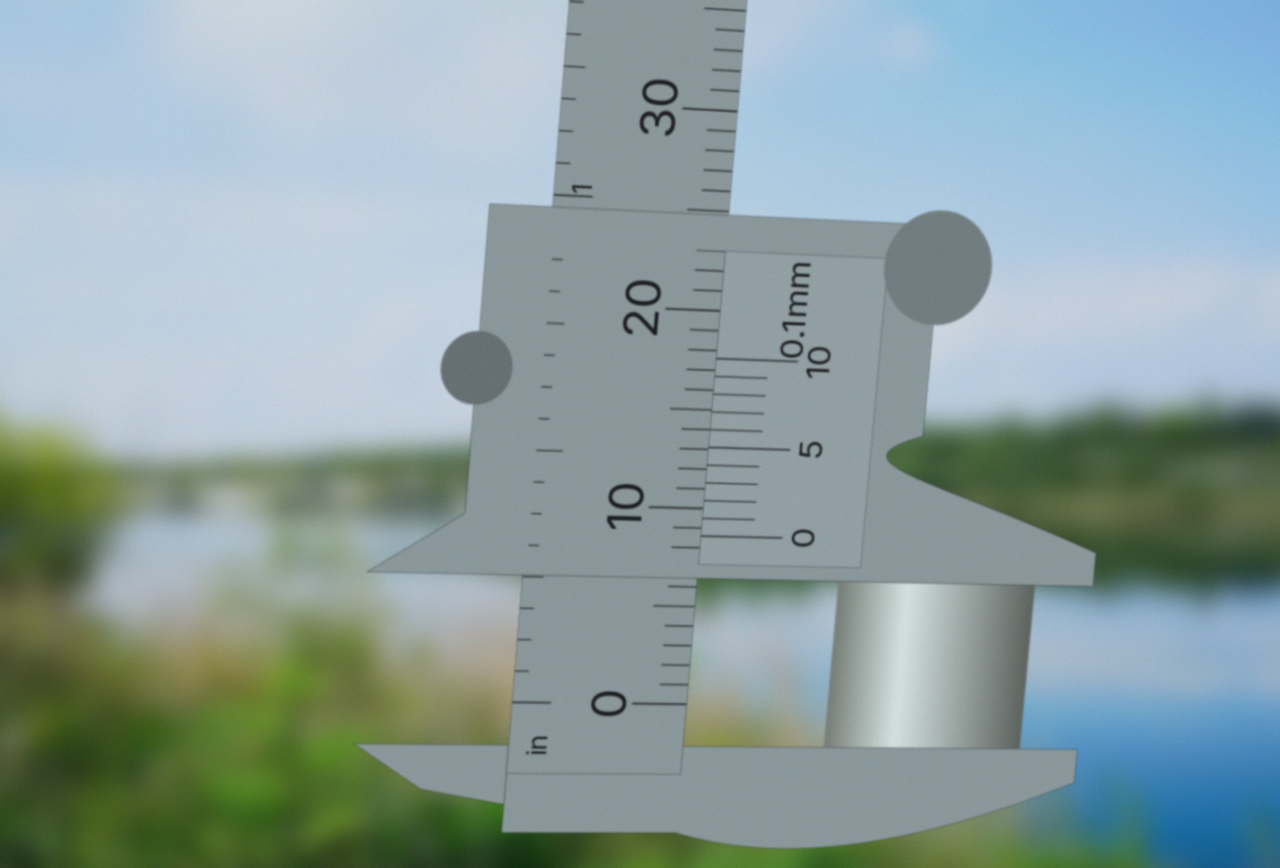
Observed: 8.6 mm
